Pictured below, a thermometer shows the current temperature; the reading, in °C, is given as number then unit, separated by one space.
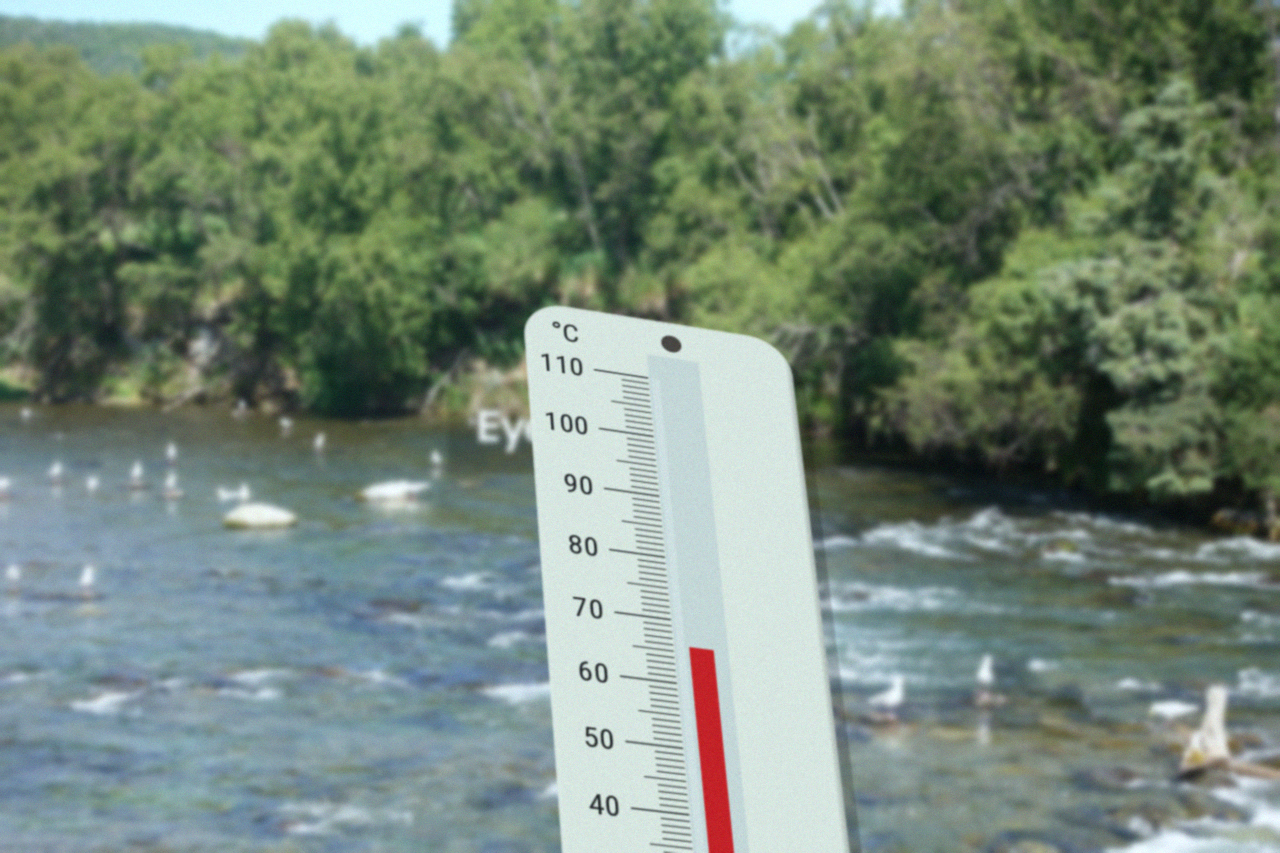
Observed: 66 °C
